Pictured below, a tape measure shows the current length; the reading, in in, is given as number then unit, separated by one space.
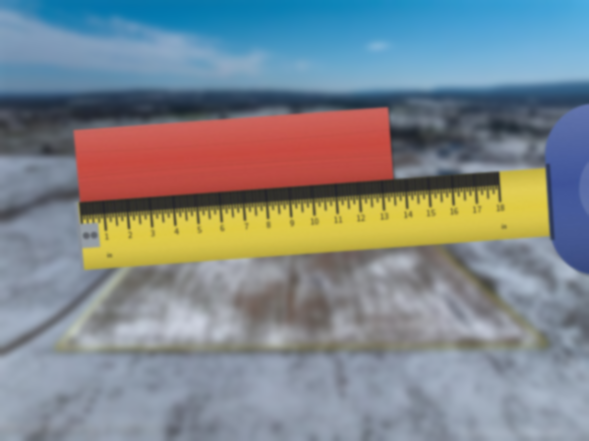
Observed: 13.5 in
